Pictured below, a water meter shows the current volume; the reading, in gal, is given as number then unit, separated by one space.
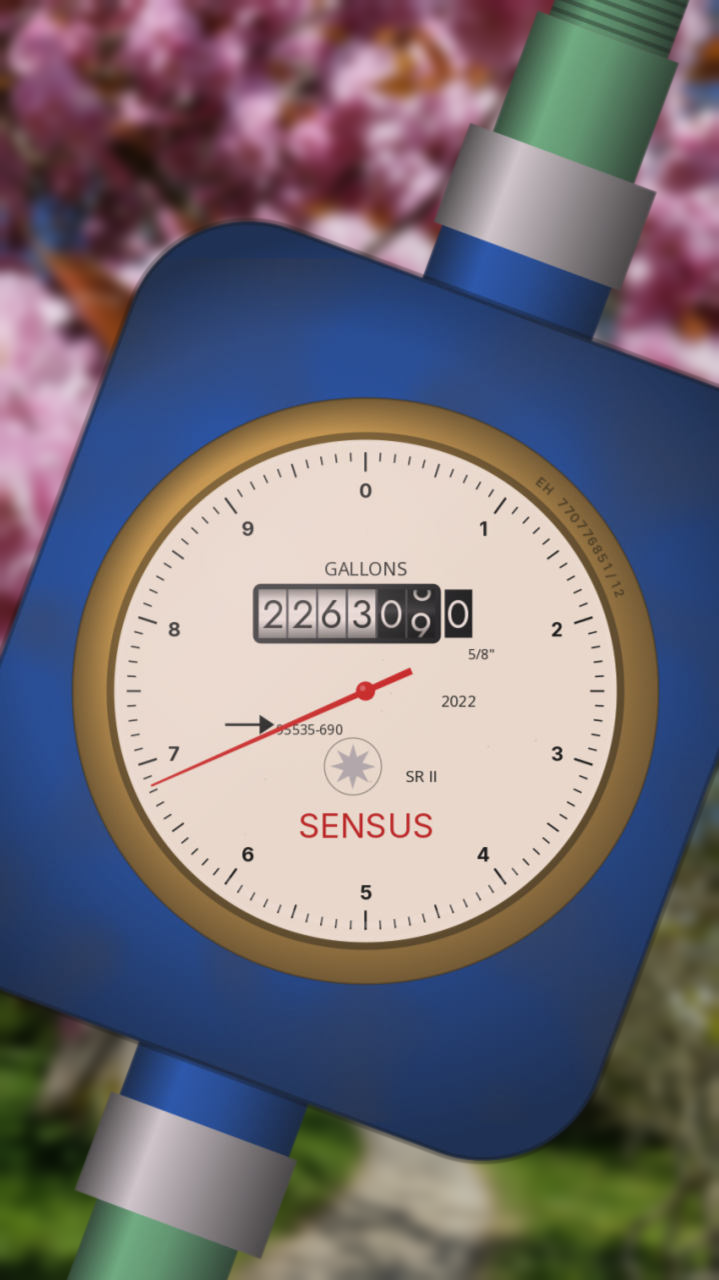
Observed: 2263086.8 gal
